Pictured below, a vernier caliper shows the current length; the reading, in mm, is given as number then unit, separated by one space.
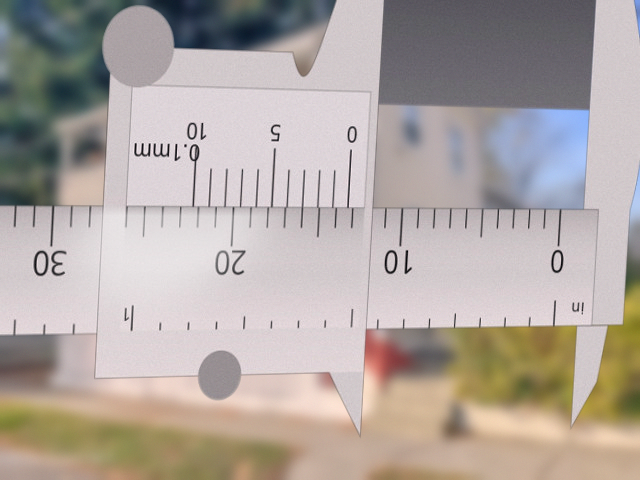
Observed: 13.3 mm
